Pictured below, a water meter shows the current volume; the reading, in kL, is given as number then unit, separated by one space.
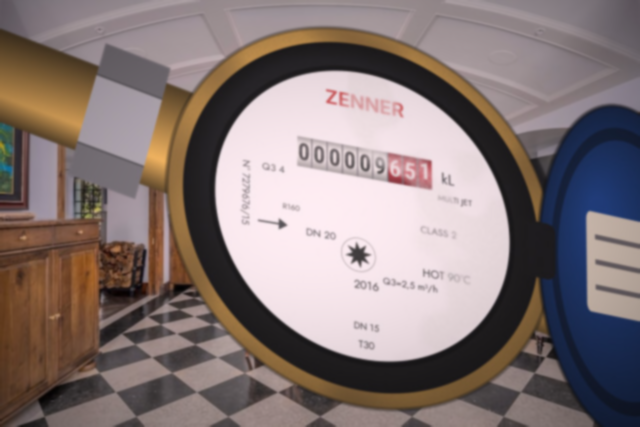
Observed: 9.651 kL
